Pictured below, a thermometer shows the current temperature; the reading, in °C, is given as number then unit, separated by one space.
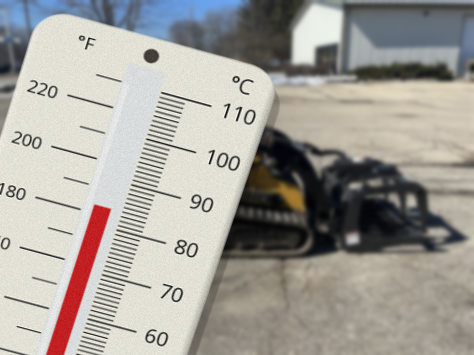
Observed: 84 °C
